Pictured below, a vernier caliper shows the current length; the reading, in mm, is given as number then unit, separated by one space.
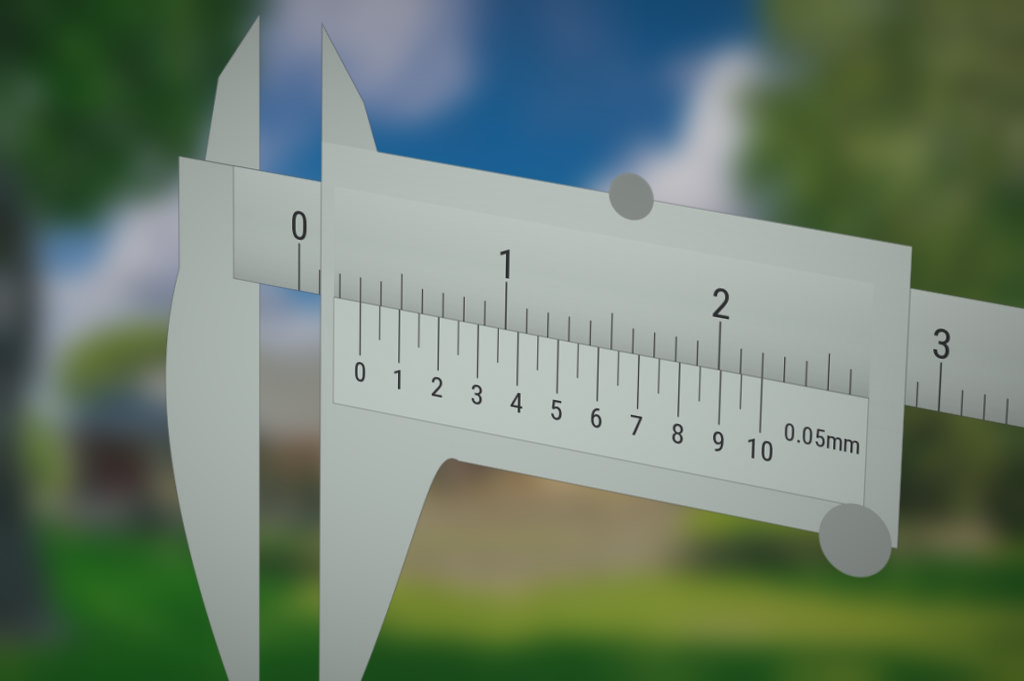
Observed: 3.0 mm
